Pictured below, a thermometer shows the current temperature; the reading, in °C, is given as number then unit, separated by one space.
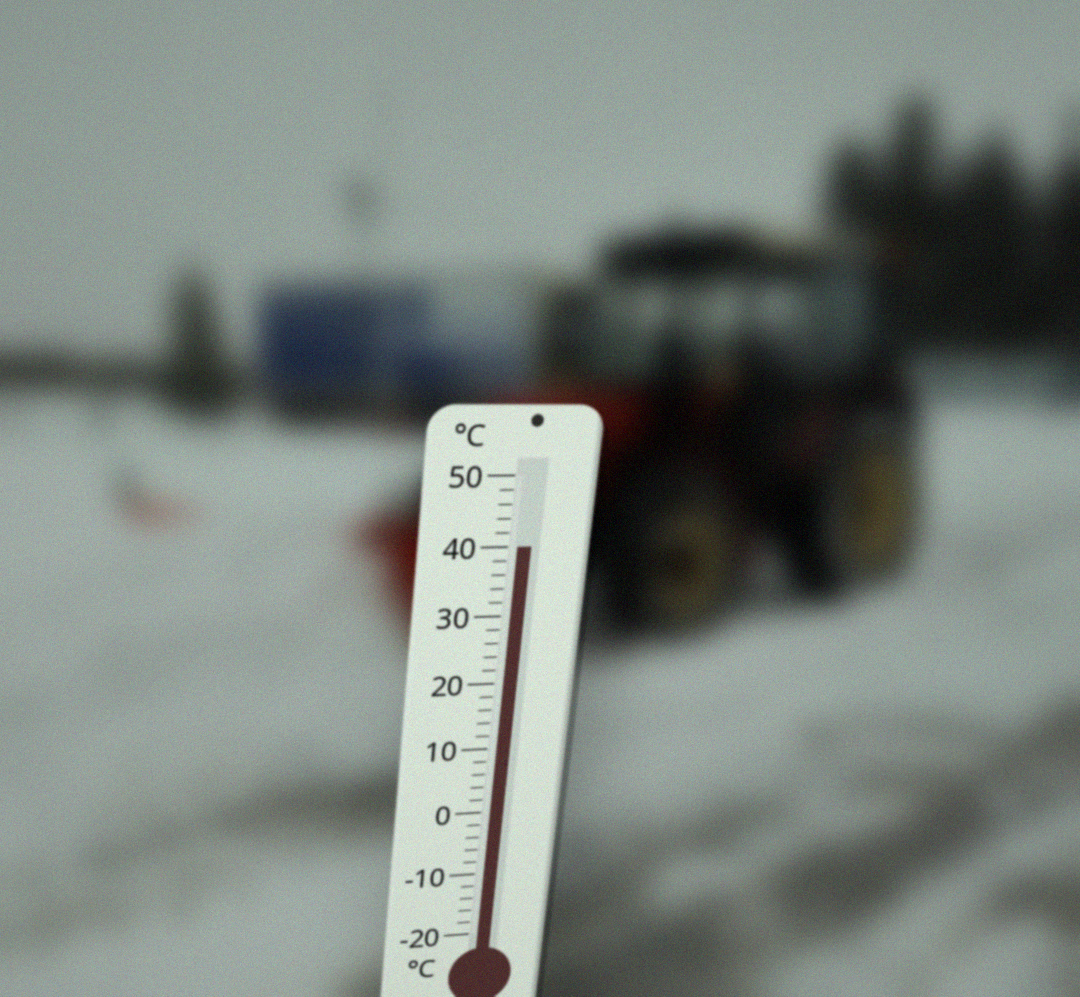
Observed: 40 °C
